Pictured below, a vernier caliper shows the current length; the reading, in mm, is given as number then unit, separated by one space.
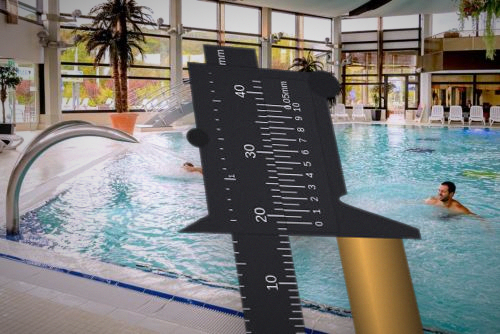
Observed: 19.0 mm
